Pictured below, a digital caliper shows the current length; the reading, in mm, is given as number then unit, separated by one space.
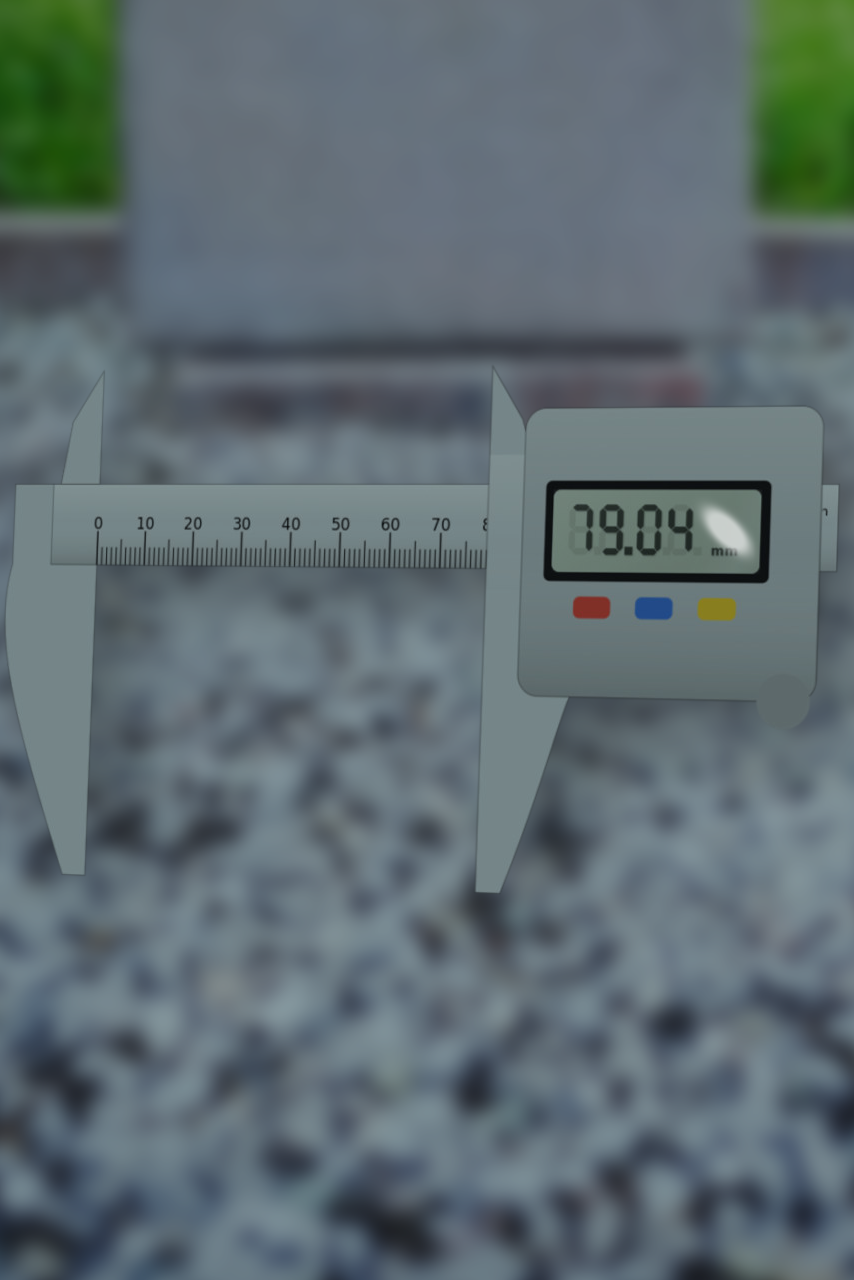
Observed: 79.04 mm
